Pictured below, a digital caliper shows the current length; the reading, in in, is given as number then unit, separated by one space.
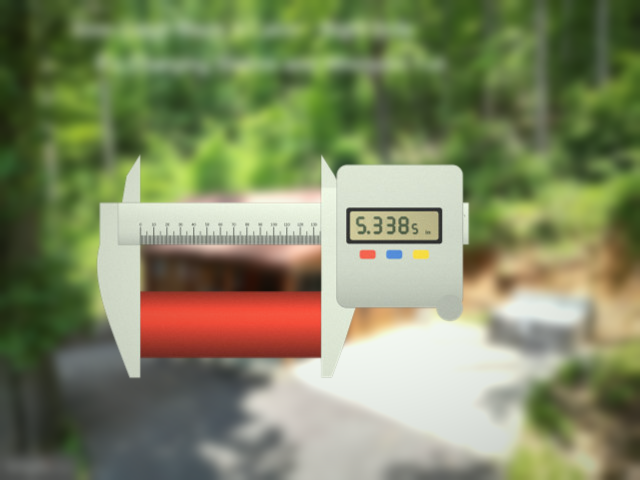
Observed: 5.3385 in
